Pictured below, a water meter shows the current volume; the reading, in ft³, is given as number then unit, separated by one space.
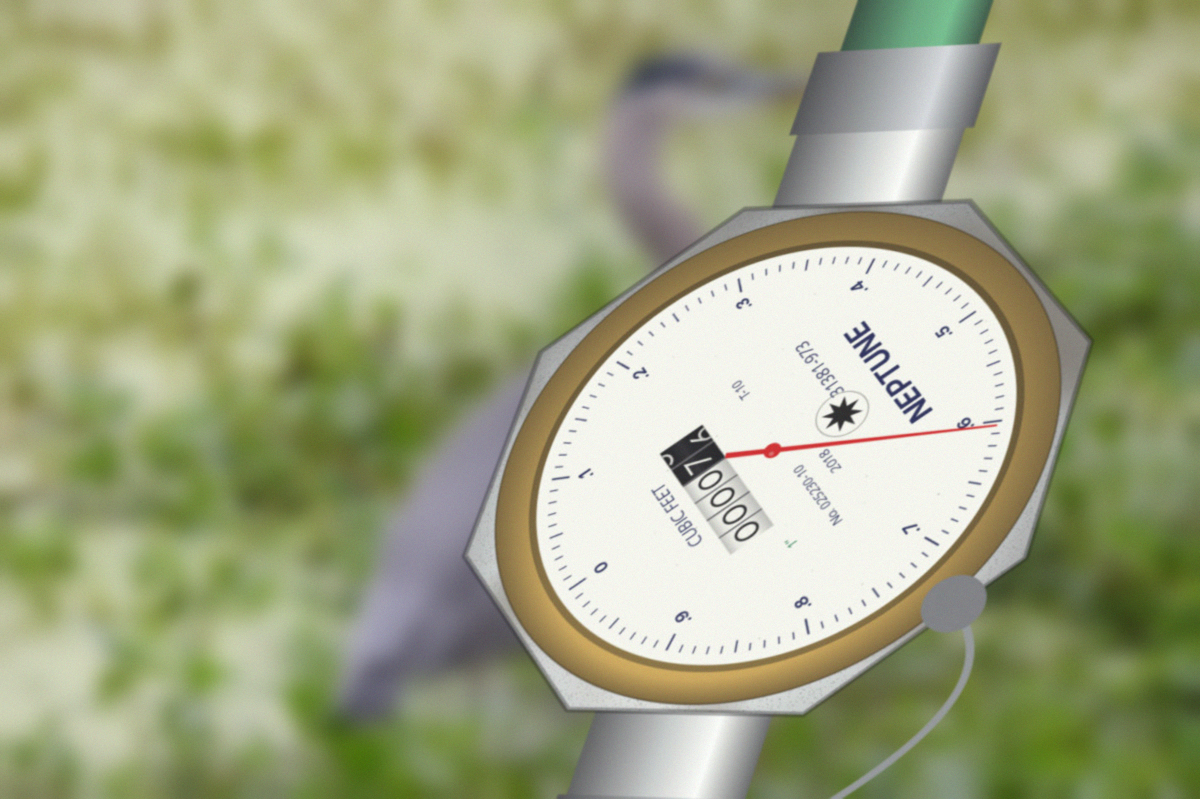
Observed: 75.60 ft³
